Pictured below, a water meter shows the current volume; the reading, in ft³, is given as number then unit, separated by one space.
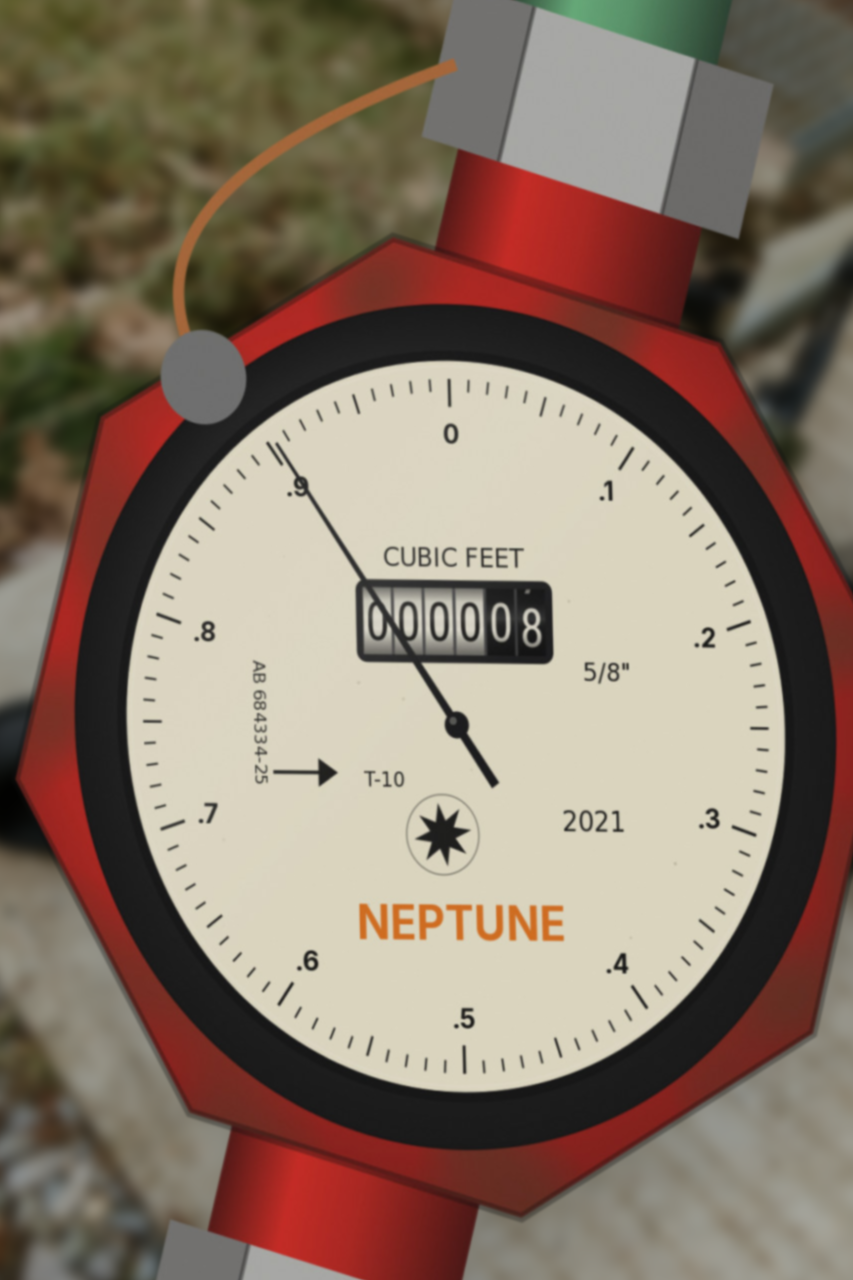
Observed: 7.90 ft³
